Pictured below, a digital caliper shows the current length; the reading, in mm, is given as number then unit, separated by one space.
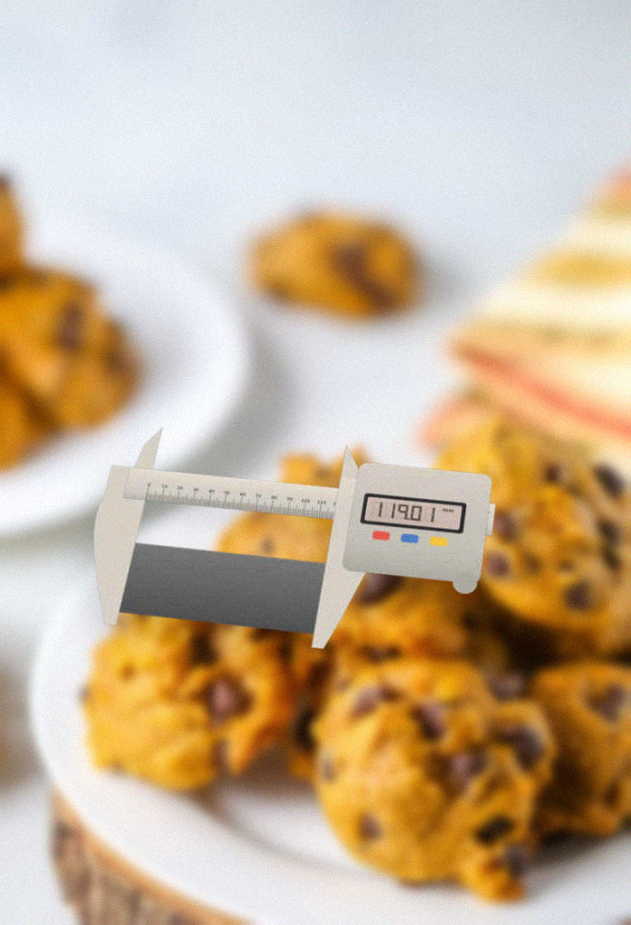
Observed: 119.01 mm
